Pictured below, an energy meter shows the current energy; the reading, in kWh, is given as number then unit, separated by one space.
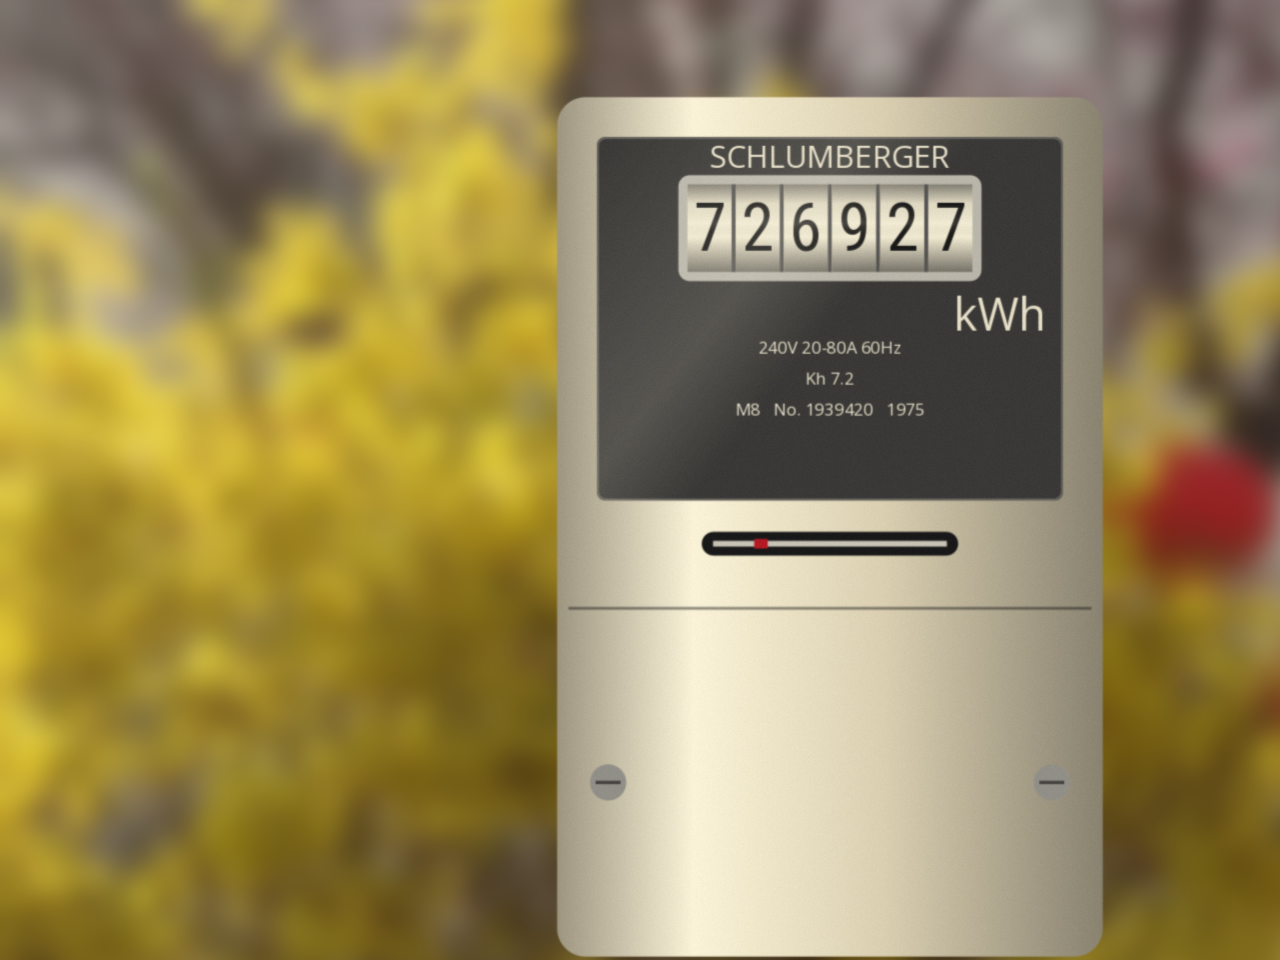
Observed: 726927 kWh
